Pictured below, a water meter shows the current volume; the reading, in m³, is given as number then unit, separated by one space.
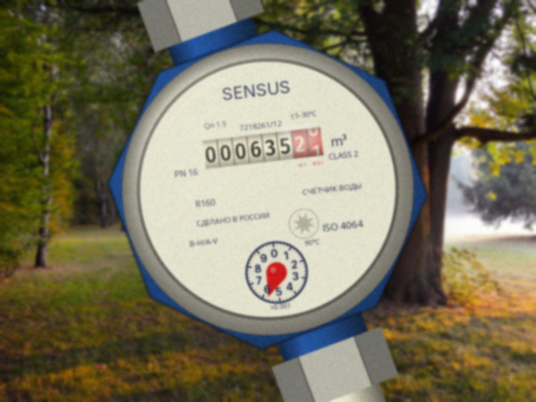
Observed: 635.205 m³
